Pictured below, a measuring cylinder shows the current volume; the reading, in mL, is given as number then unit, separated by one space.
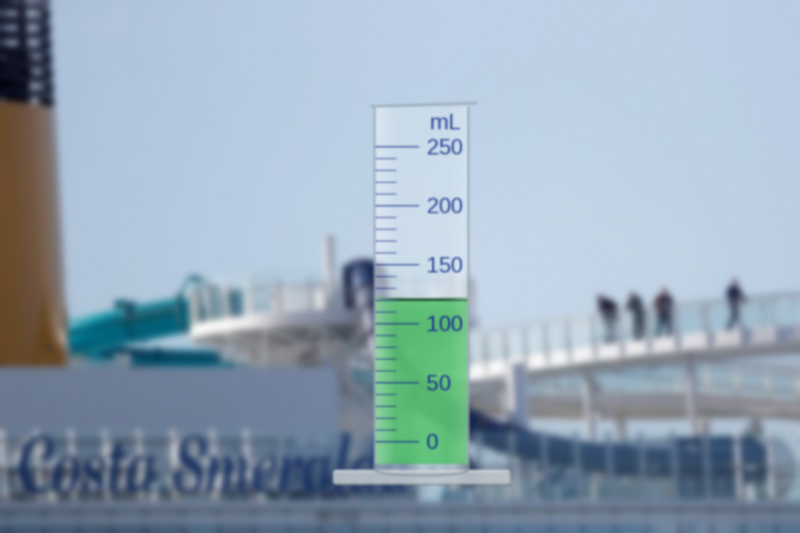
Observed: 120 mL
